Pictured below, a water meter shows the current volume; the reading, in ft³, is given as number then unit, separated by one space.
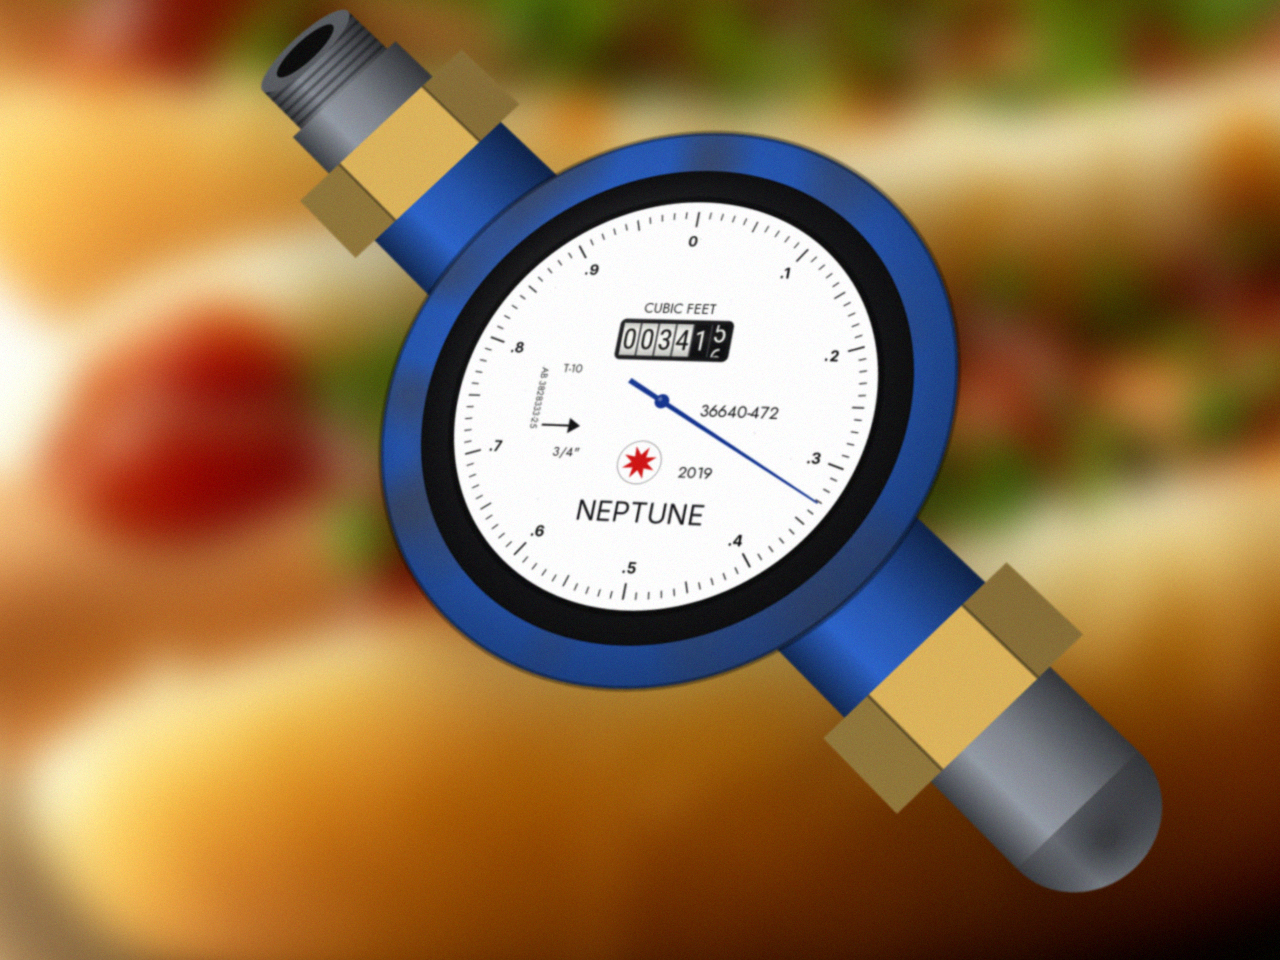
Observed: 3415.33 ft³
